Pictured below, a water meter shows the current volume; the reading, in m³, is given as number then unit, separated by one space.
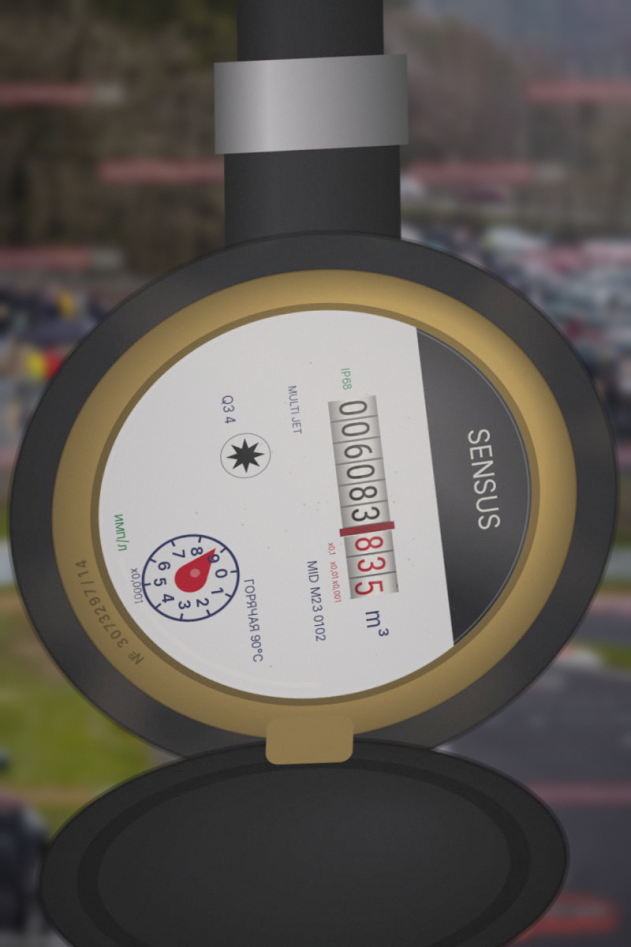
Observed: 6083.8348 m³
